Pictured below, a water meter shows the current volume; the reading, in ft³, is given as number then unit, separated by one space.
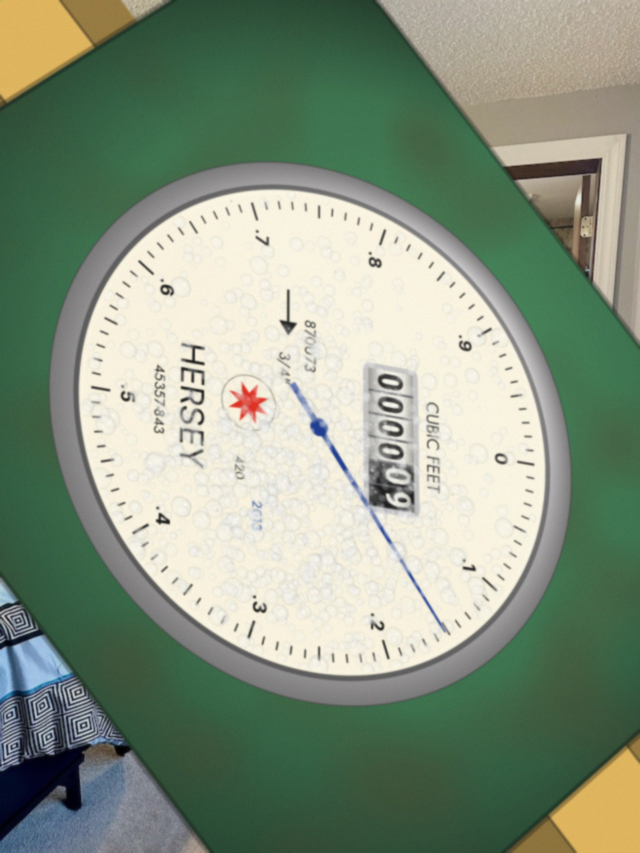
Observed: 9.15 ft³
